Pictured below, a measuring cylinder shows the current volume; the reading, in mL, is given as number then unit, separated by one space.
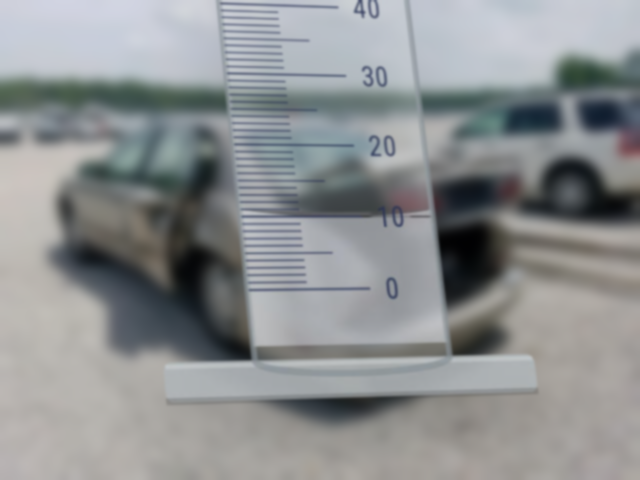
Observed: 10 mL
